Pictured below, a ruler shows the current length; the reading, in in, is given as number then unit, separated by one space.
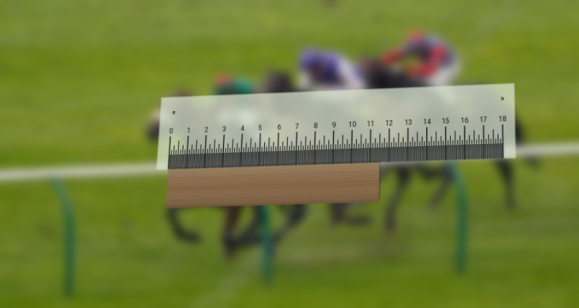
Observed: 11.5 in
